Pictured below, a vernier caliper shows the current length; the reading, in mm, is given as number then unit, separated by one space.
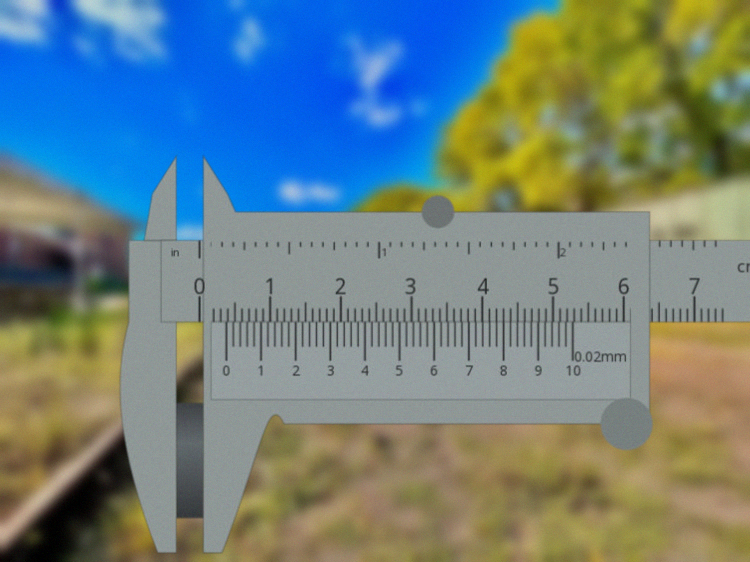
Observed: 3.8 mm
